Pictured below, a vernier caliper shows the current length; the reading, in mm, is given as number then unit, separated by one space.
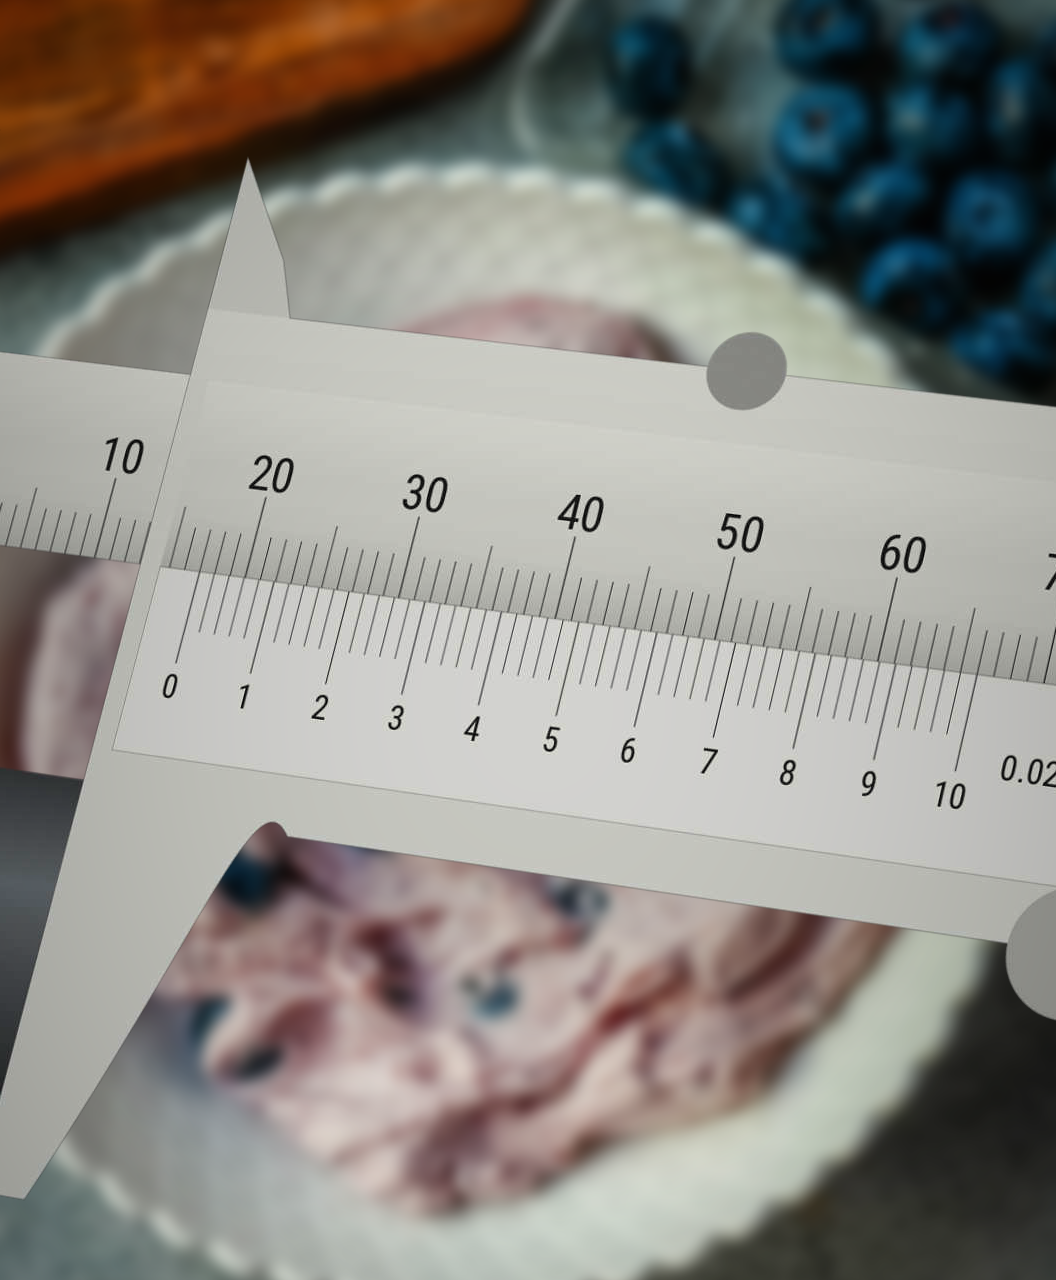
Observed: 17.0 mm
